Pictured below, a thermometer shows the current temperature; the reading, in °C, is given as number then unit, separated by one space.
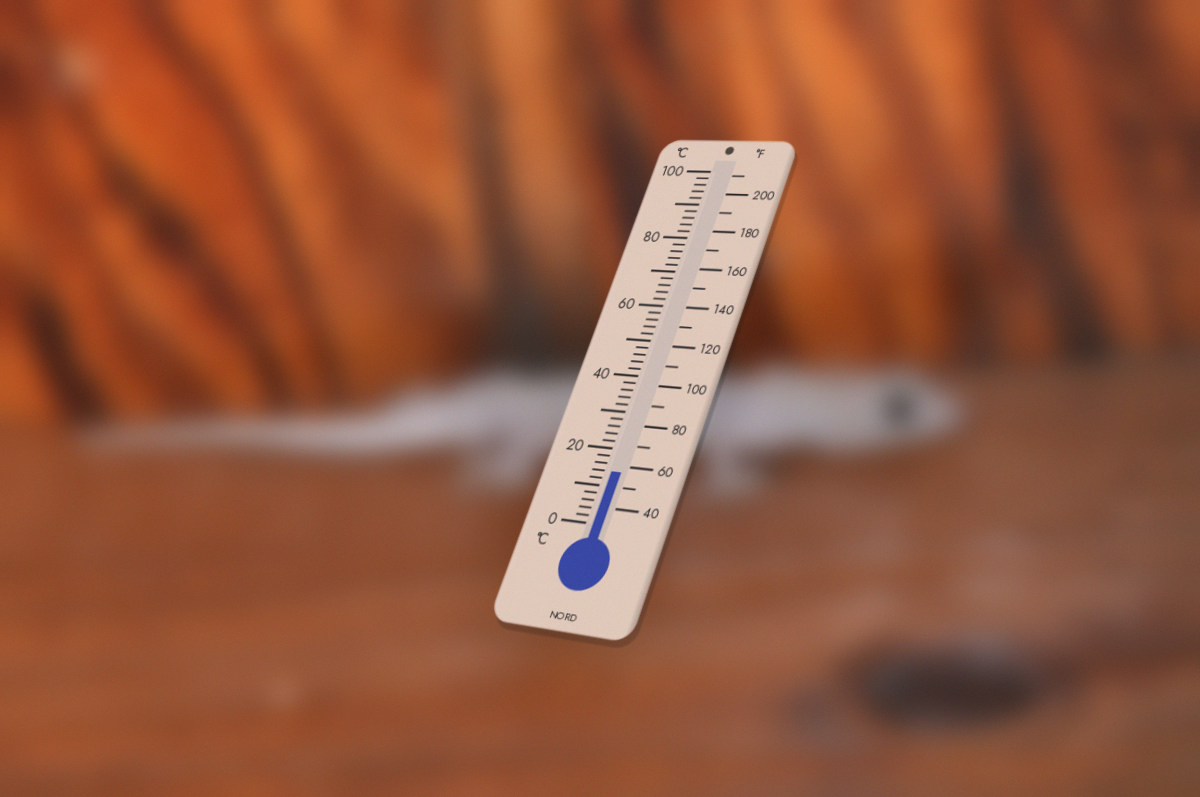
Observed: 14 °C
